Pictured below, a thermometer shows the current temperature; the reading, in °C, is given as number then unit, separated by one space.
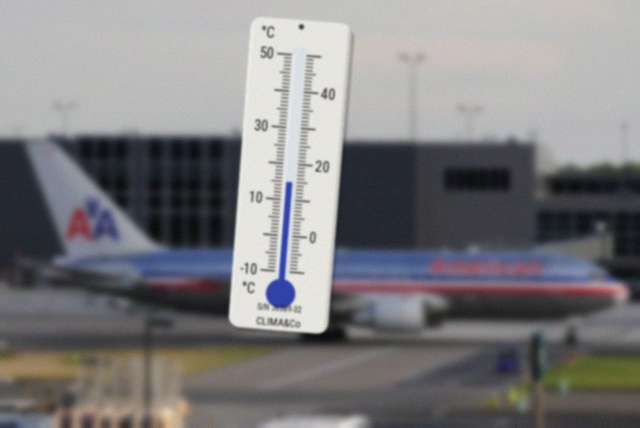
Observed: 15 °C
